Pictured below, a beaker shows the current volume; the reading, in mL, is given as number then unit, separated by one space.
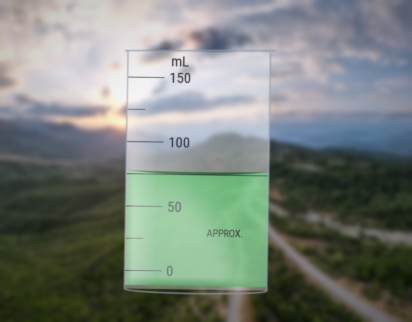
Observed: 75 mL
